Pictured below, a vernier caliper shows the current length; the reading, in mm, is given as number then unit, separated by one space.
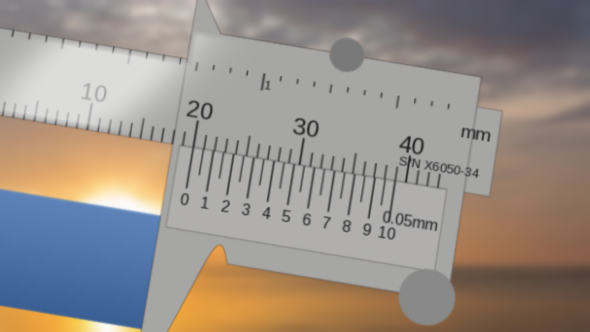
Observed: 20.0 mm
